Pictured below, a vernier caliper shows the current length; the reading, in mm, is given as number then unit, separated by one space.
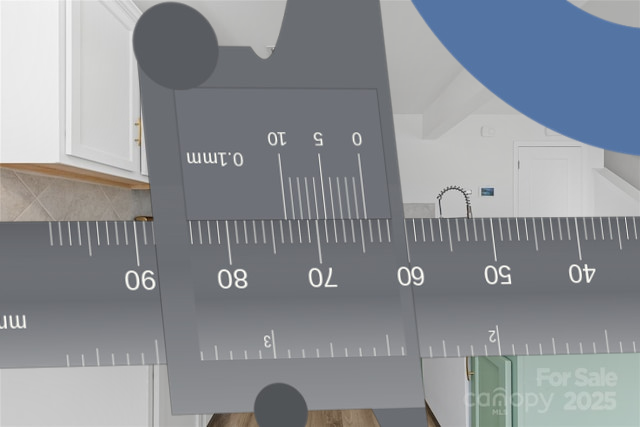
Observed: 64.4 mm
